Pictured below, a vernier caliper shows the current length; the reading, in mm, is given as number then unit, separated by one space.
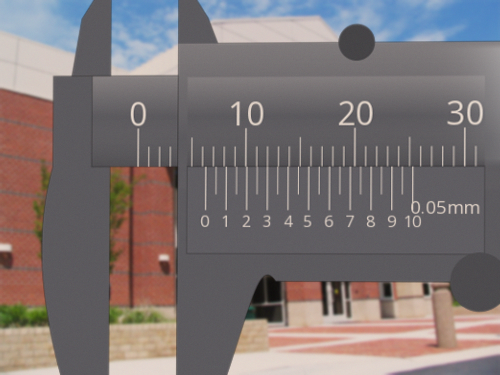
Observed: 6.3 mm
